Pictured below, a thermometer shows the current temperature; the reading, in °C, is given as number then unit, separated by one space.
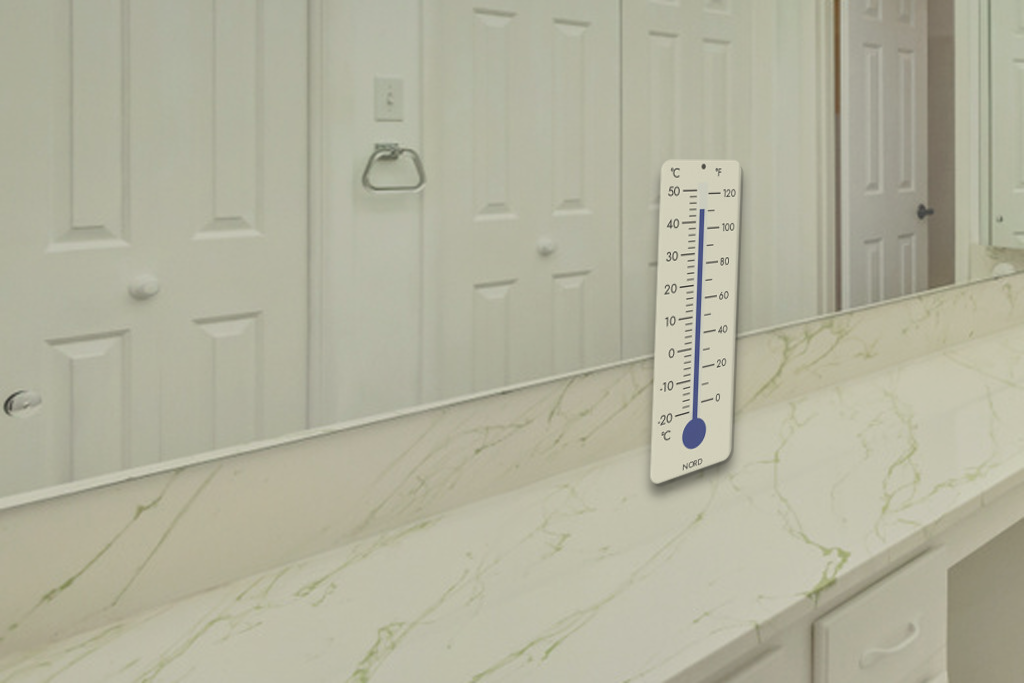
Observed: 44 °C
